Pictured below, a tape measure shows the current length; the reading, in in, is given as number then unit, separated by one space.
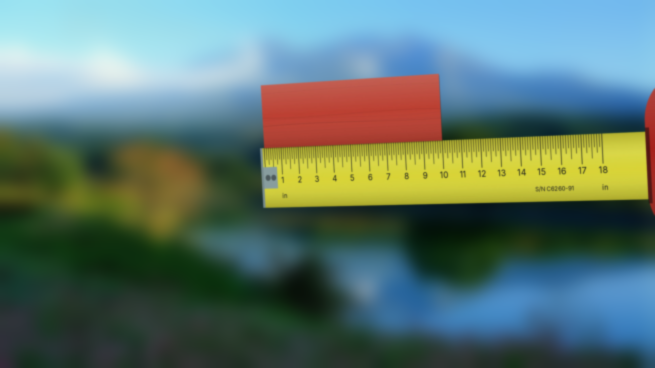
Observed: 10 in
